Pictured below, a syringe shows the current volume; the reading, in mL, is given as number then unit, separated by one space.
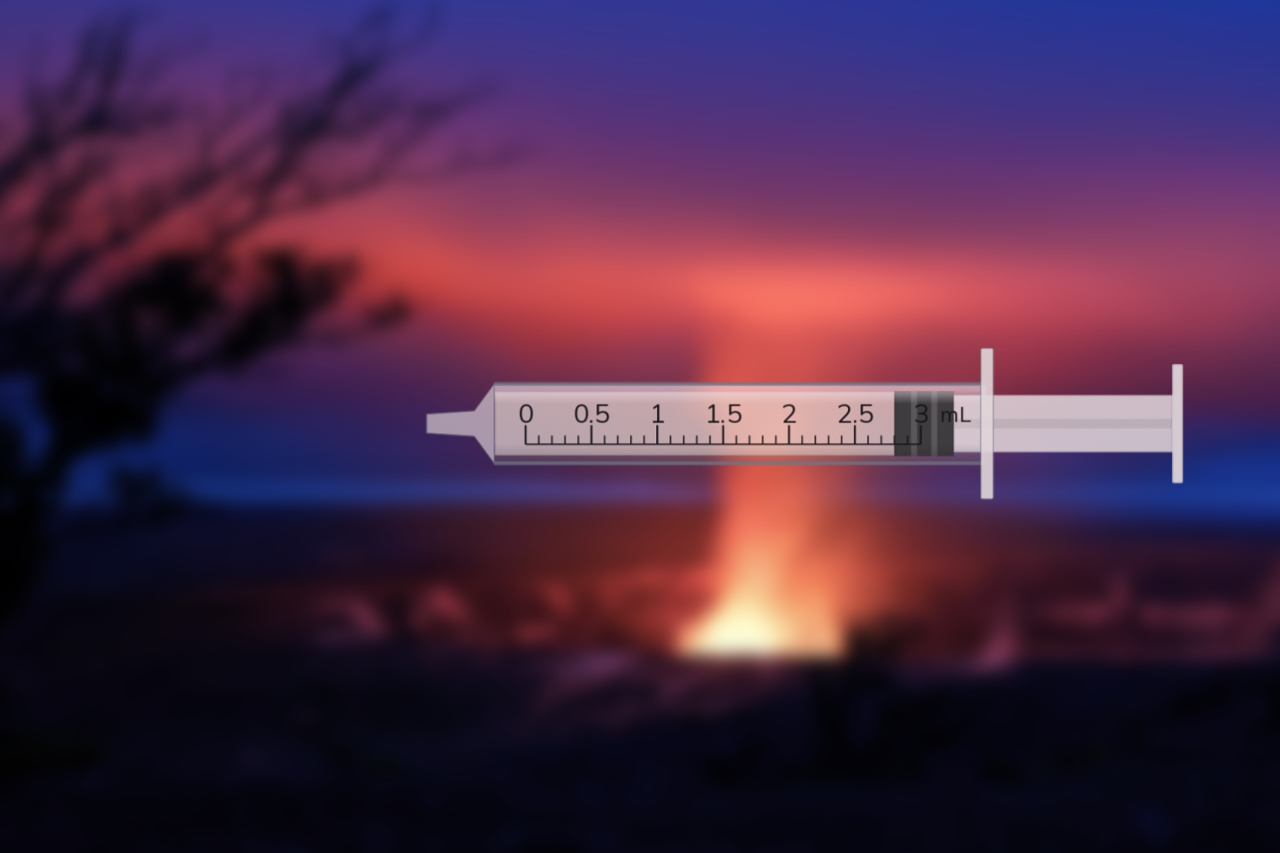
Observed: 2.8 mL
